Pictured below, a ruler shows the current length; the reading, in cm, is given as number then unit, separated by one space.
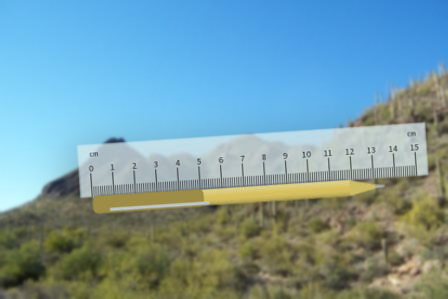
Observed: 13.5 cm
